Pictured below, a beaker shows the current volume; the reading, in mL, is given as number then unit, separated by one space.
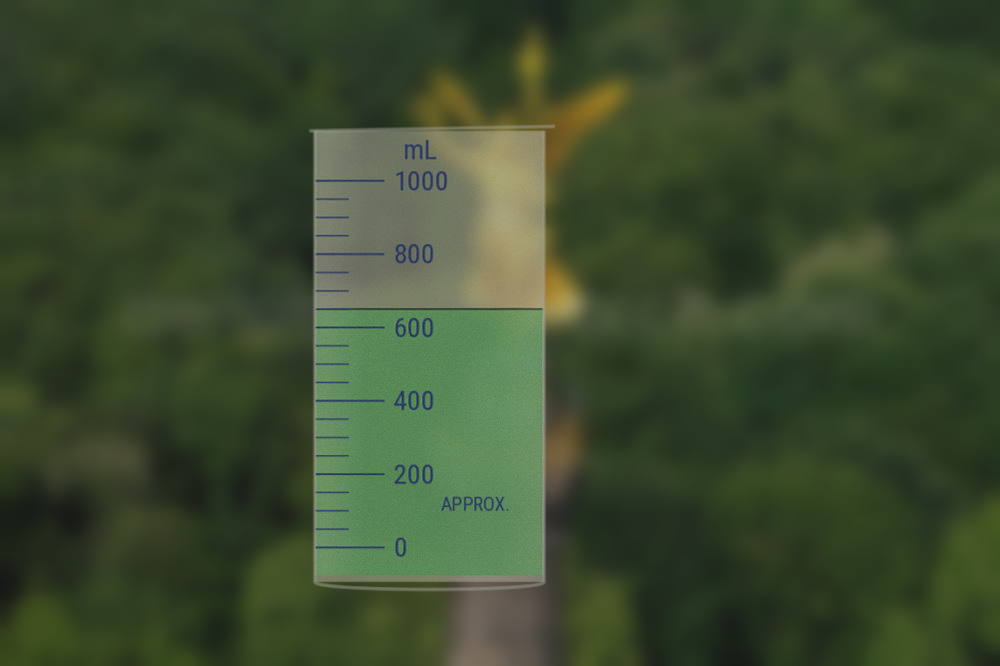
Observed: 650 mL
